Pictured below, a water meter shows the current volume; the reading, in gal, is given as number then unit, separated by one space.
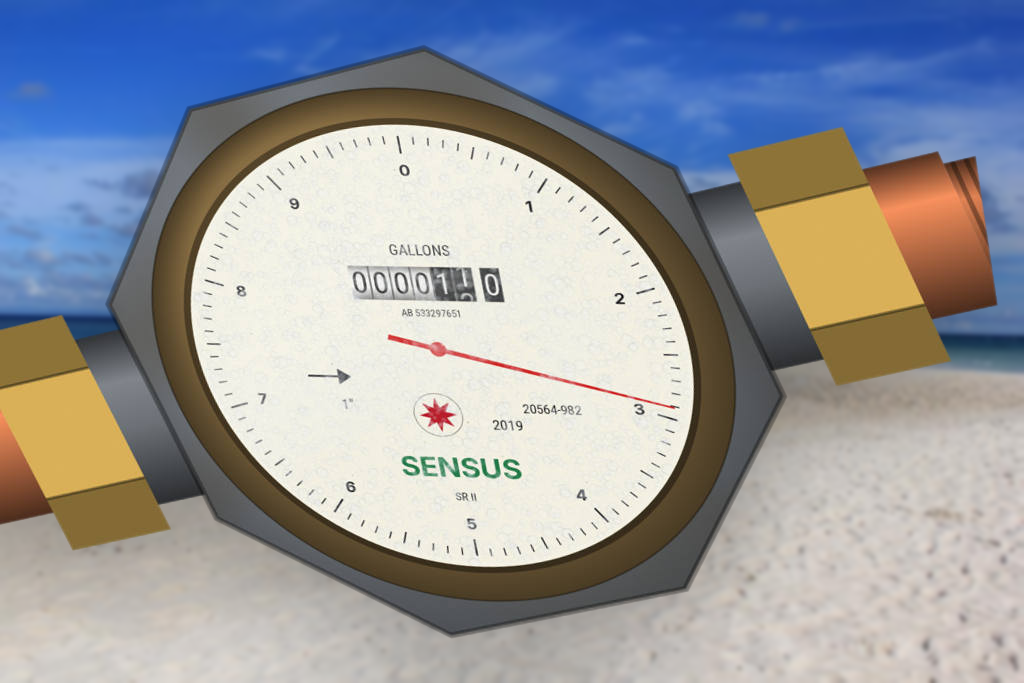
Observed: 112.9 gal
